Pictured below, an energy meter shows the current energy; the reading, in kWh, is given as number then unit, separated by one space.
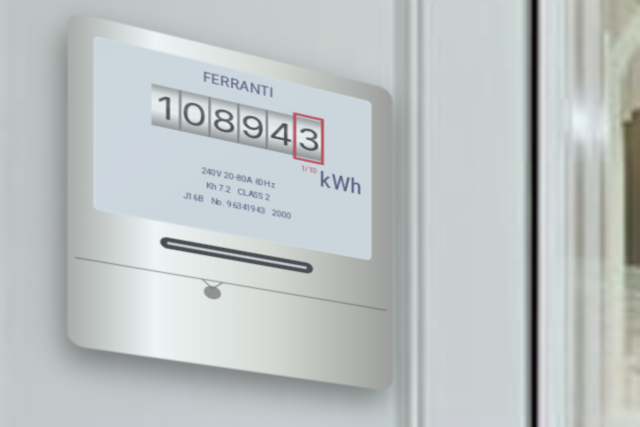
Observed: 10894.3 kWh
